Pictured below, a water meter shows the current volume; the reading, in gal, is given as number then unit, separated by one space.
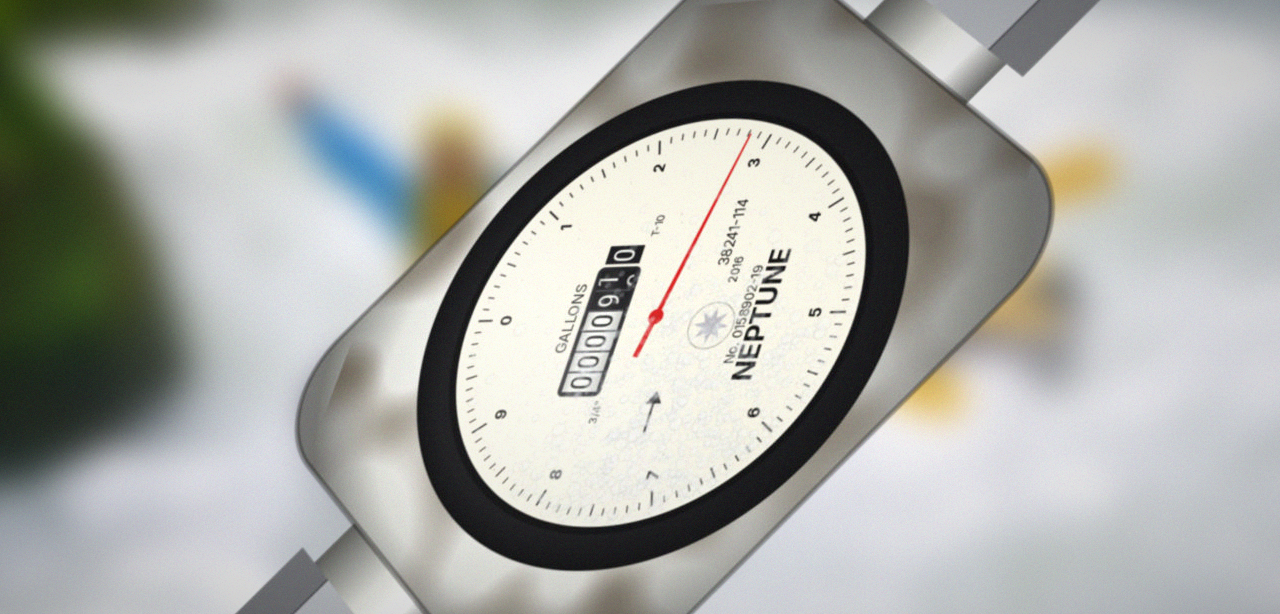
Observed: 912.8 gal
